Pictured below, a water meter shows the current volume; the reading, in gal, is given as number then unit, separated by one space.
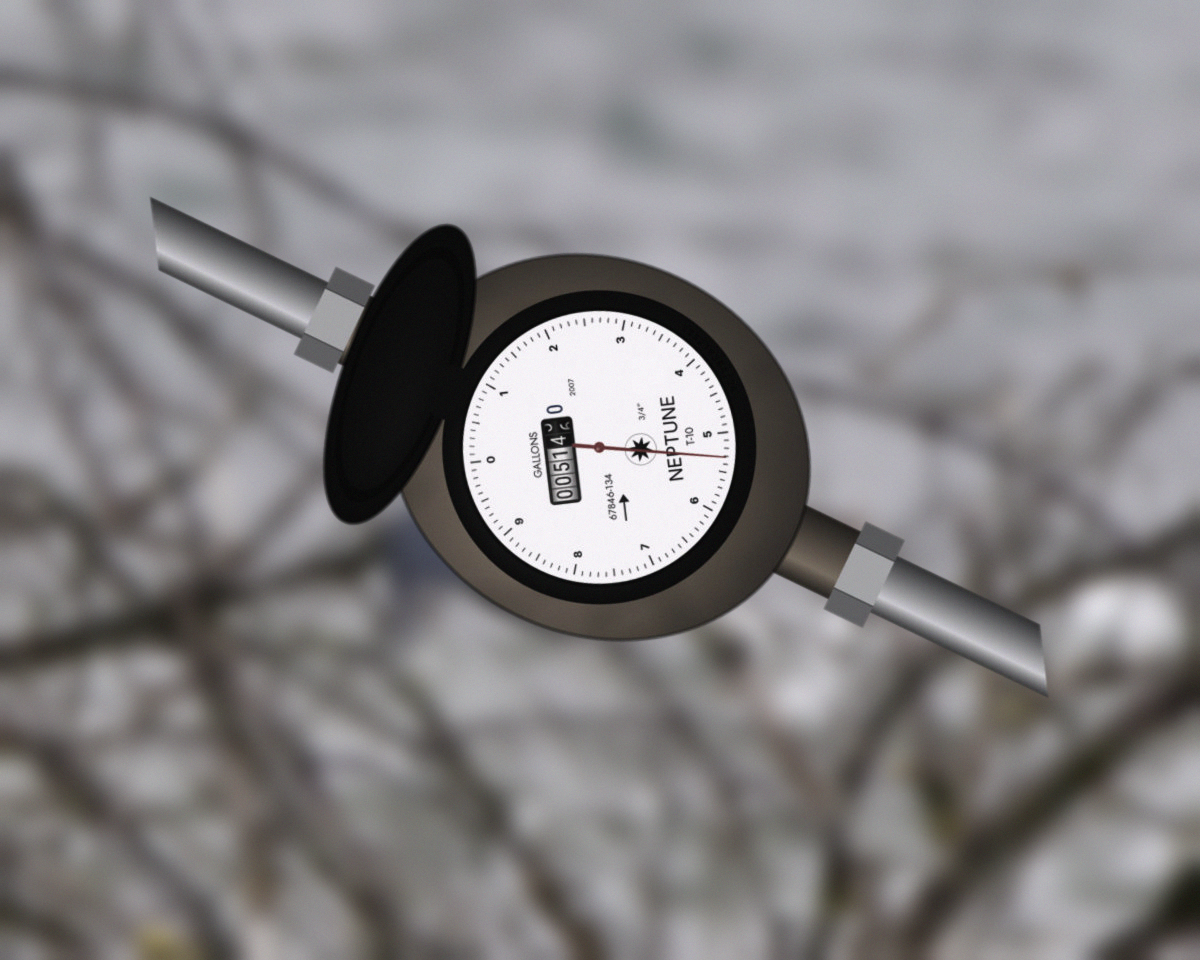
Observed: 51455.3 gal
